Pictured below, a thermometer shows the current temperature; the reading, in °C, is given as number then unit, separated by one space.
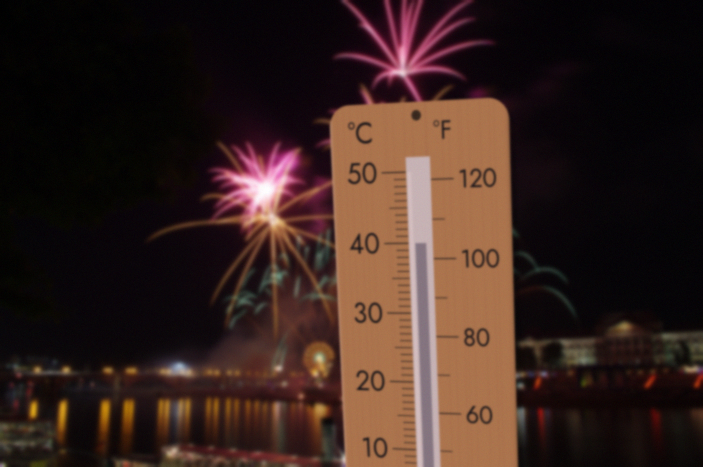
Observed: 40 °C
